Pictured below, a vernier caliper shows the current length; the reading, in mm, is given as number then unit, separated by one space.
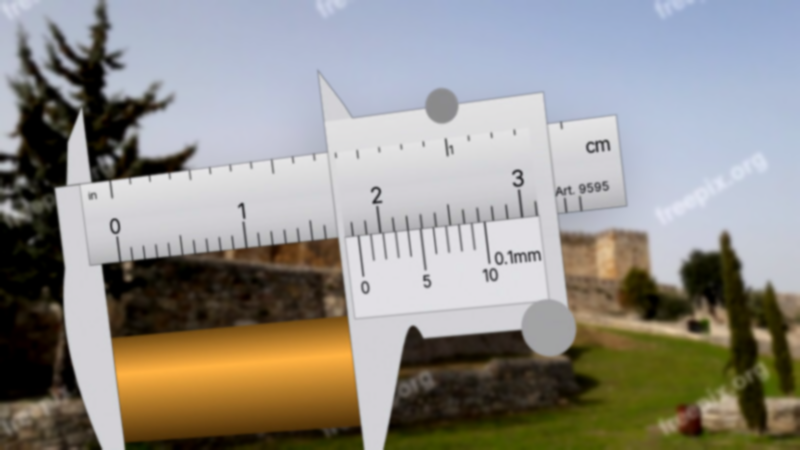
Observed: 18.4 mm
